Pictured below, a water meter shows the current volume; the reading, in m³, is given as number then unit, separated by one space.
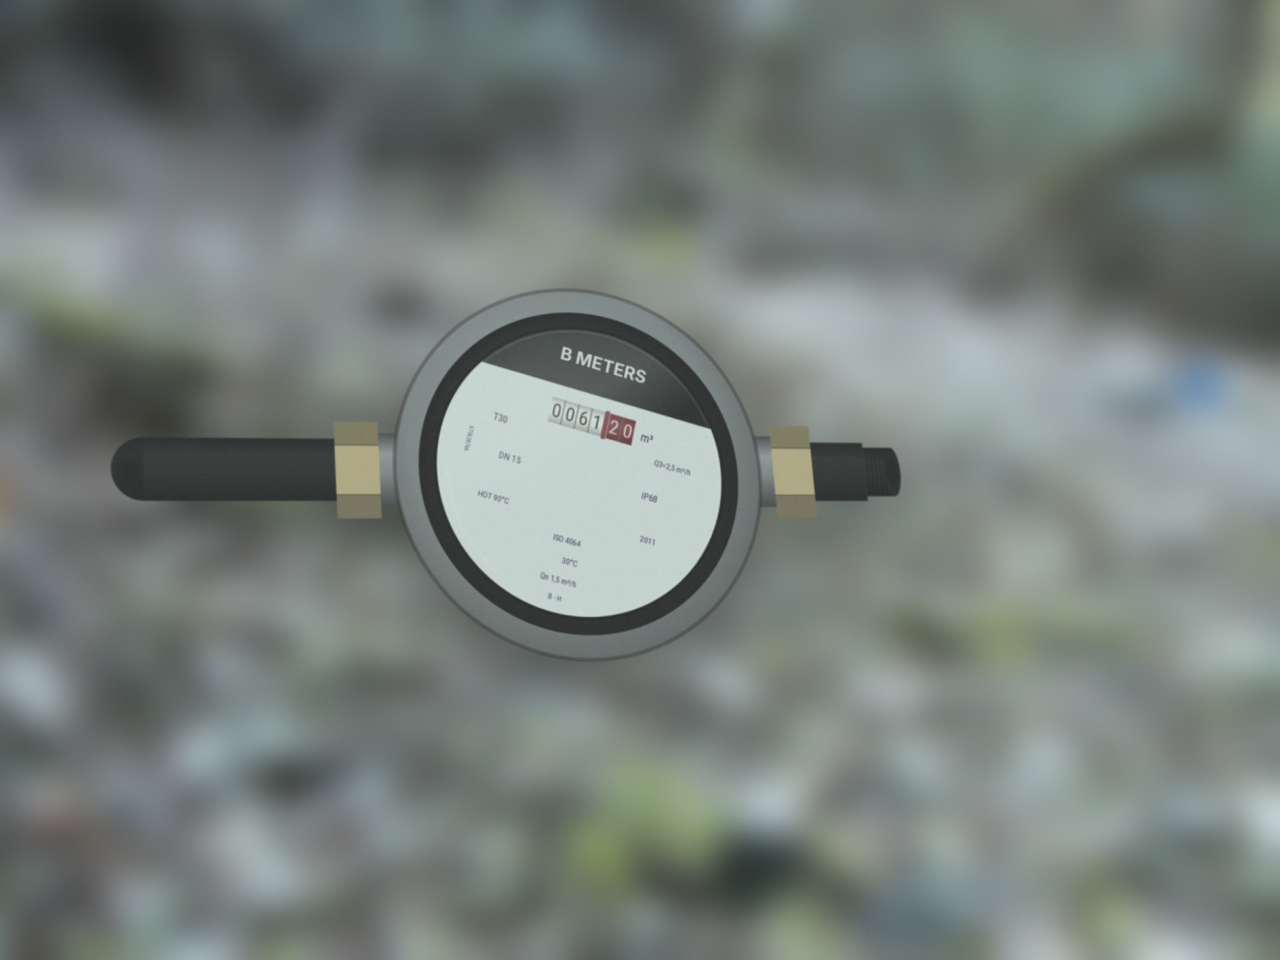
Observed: 61.20 m³
